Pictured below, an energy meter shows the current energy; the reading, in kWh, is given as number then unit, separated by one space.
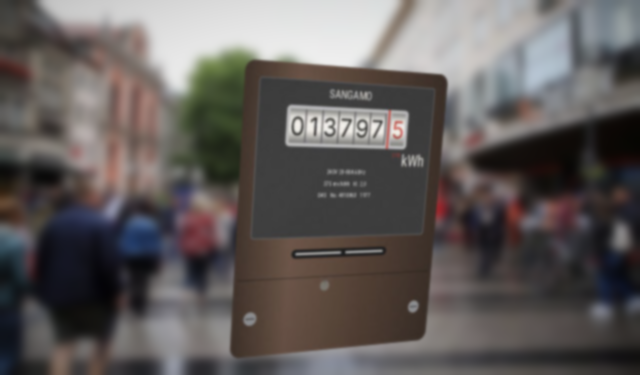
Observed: 13797.5 kWh
